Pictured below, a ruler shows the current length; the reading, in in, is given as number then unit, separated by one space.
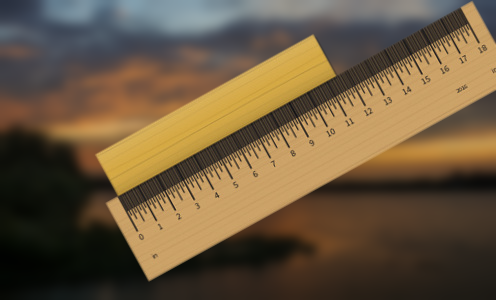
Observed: 11.5 in
